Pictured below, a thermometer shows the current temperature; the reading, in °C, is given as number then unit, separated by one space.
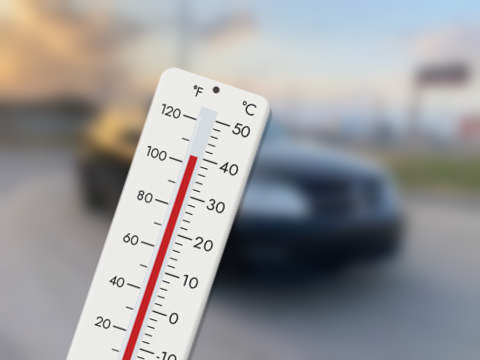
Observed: 40 °C
